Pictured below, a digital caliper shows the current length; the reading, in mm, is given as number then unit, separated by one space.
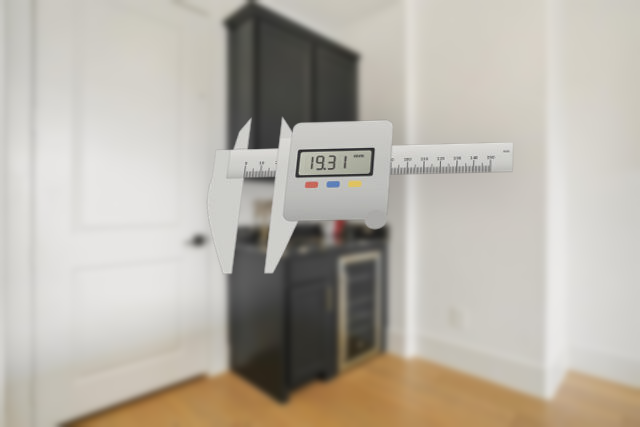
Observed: 19.31 mm
